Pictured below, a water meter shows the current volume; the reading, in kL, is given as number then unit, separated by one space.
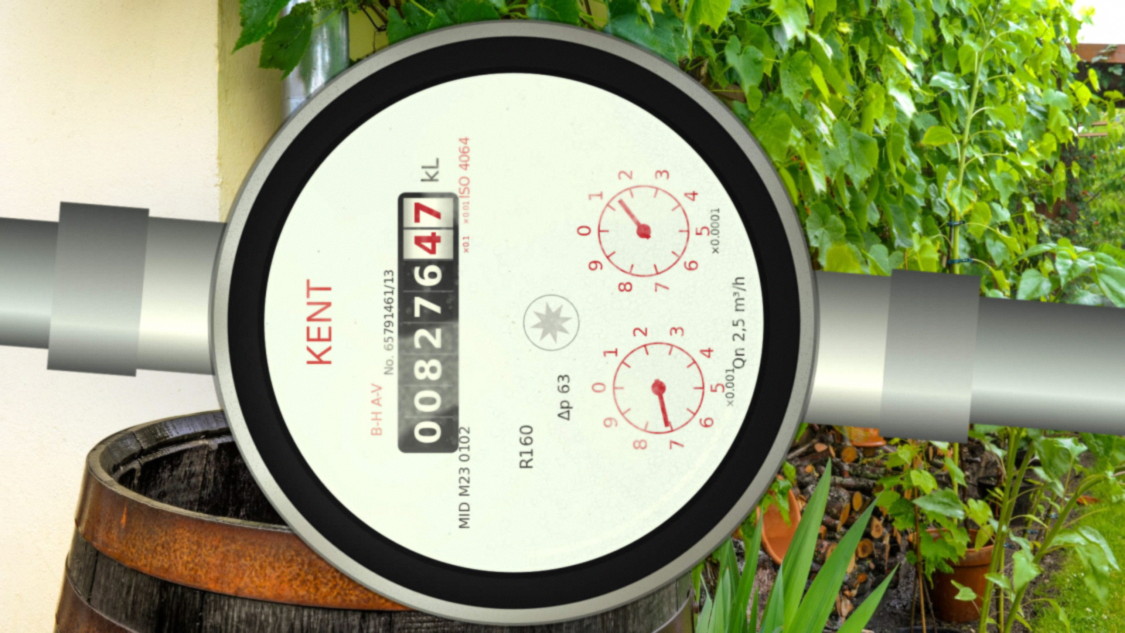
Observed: 8276.4771 kL
